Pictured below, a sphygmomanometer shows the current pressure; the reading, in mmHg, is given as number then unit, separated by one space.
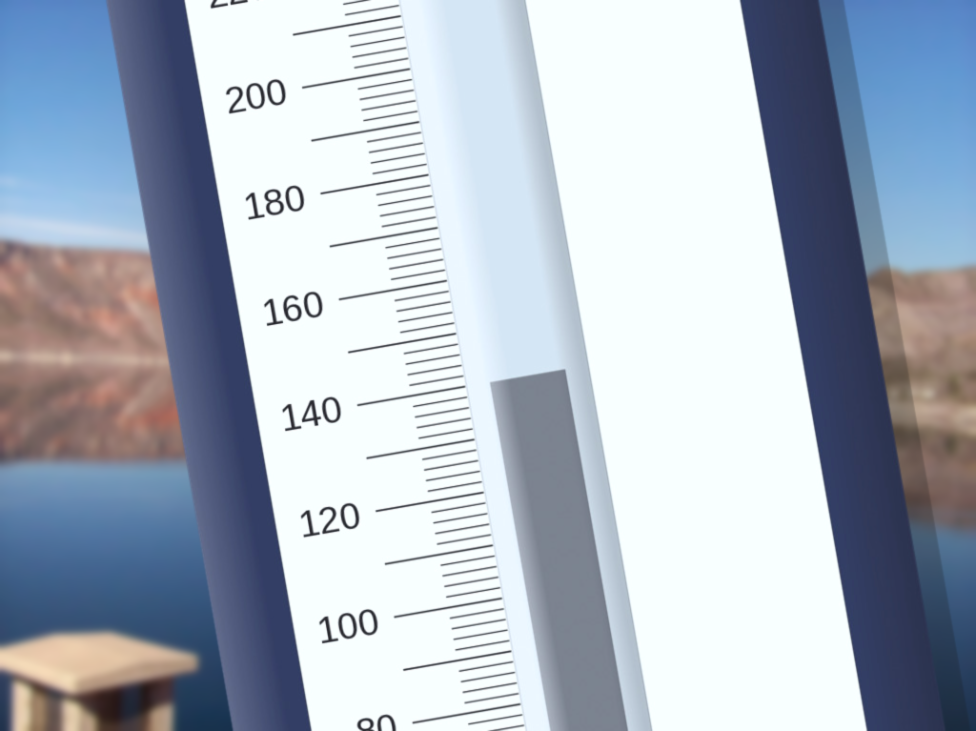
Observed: 140 mmHg
